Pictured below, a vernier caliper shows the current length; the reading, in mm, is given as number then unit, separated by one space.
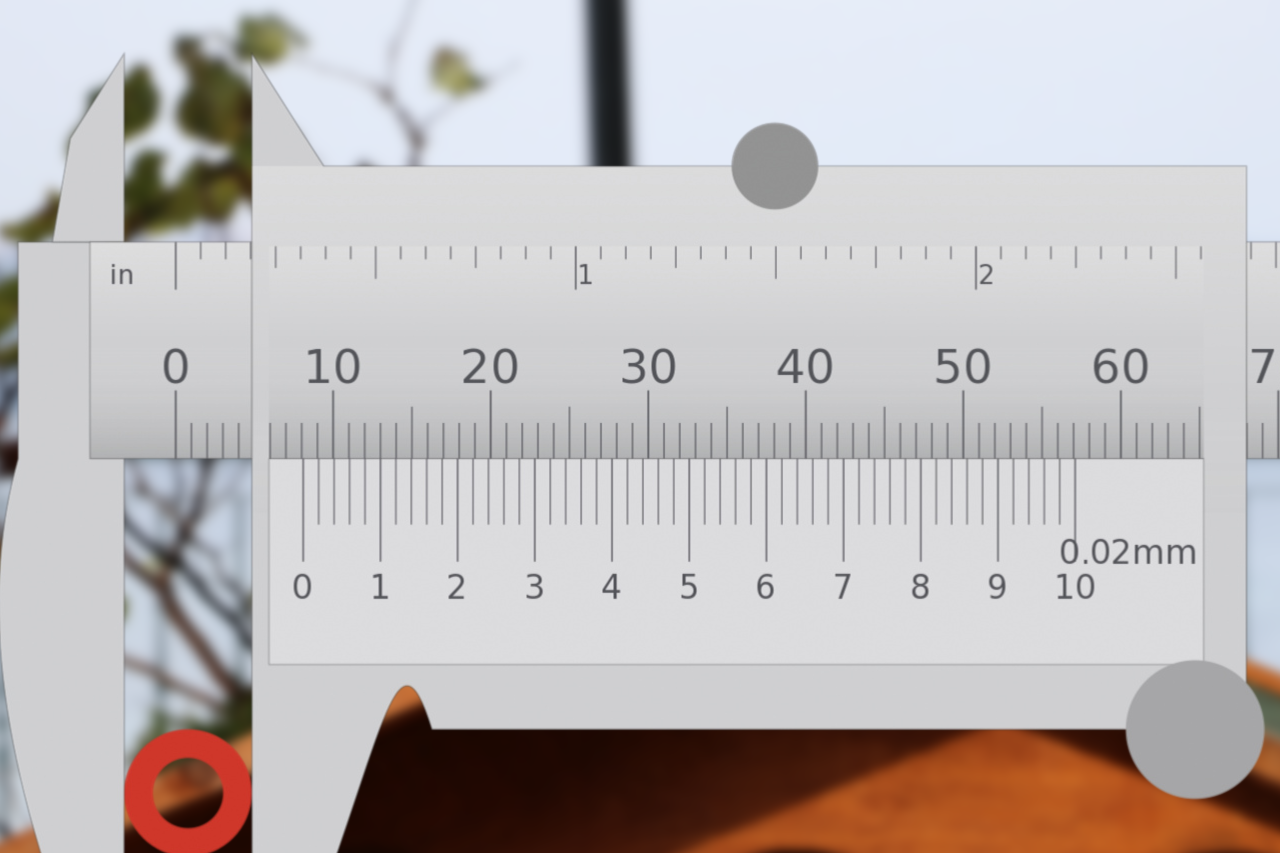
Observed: 8.1 mm
